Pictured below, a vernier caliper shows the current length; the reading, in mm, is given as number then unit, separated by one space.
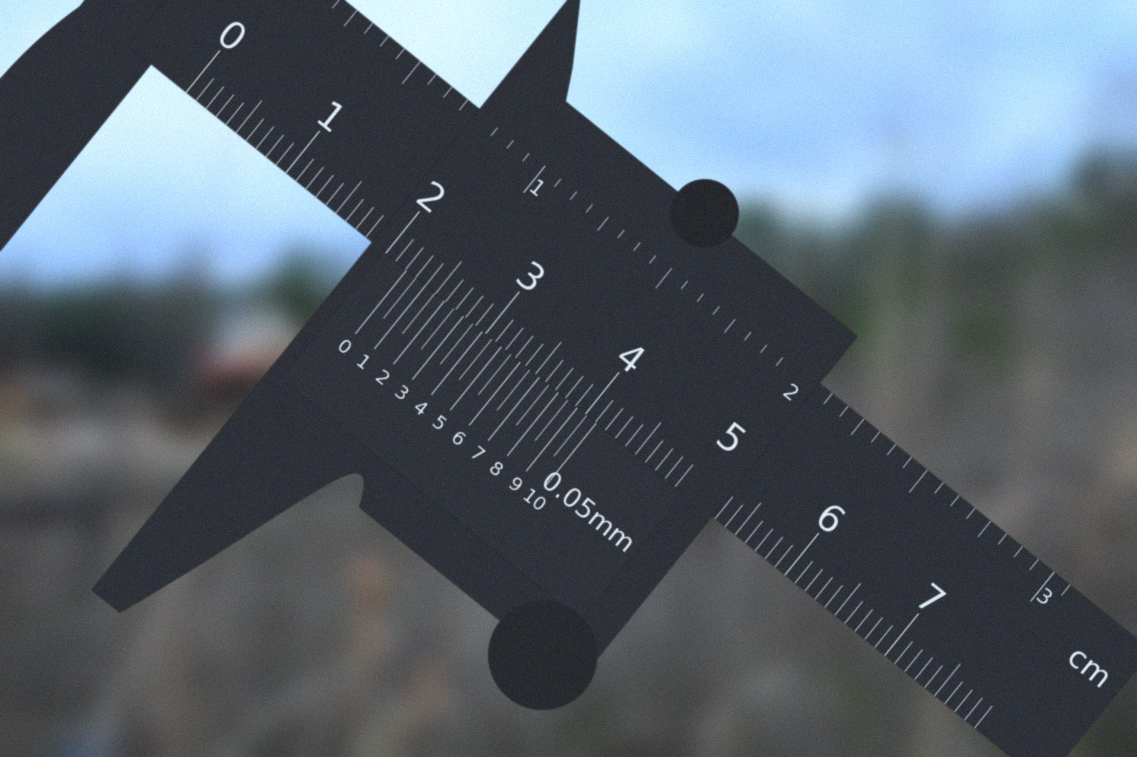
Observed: 22.1 mm
